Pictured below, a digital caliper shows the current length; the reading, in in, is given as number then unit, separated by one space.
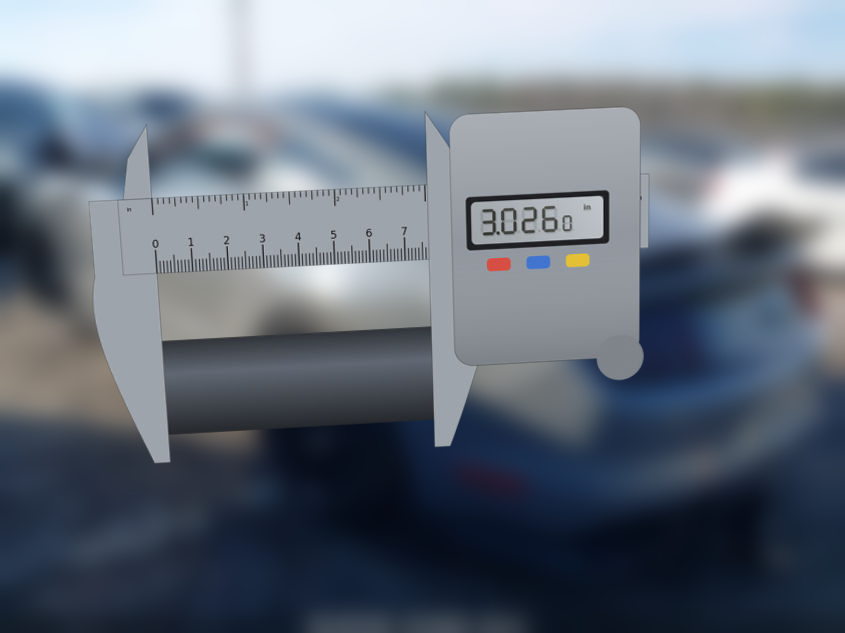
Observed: 3.0260 in
